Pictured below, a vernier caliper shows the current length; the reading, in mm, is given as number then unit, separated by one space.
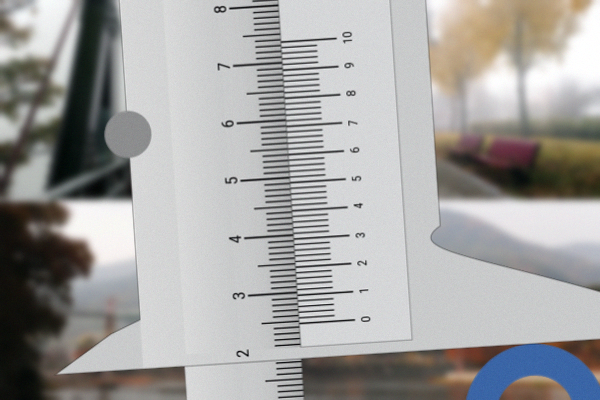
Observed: 24.6 mm
